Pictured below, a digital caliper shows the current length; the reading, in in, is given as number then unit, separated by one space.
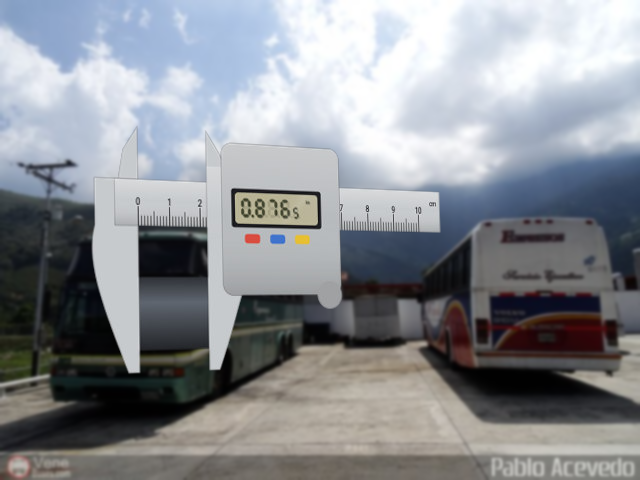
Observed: 0.8765 in
